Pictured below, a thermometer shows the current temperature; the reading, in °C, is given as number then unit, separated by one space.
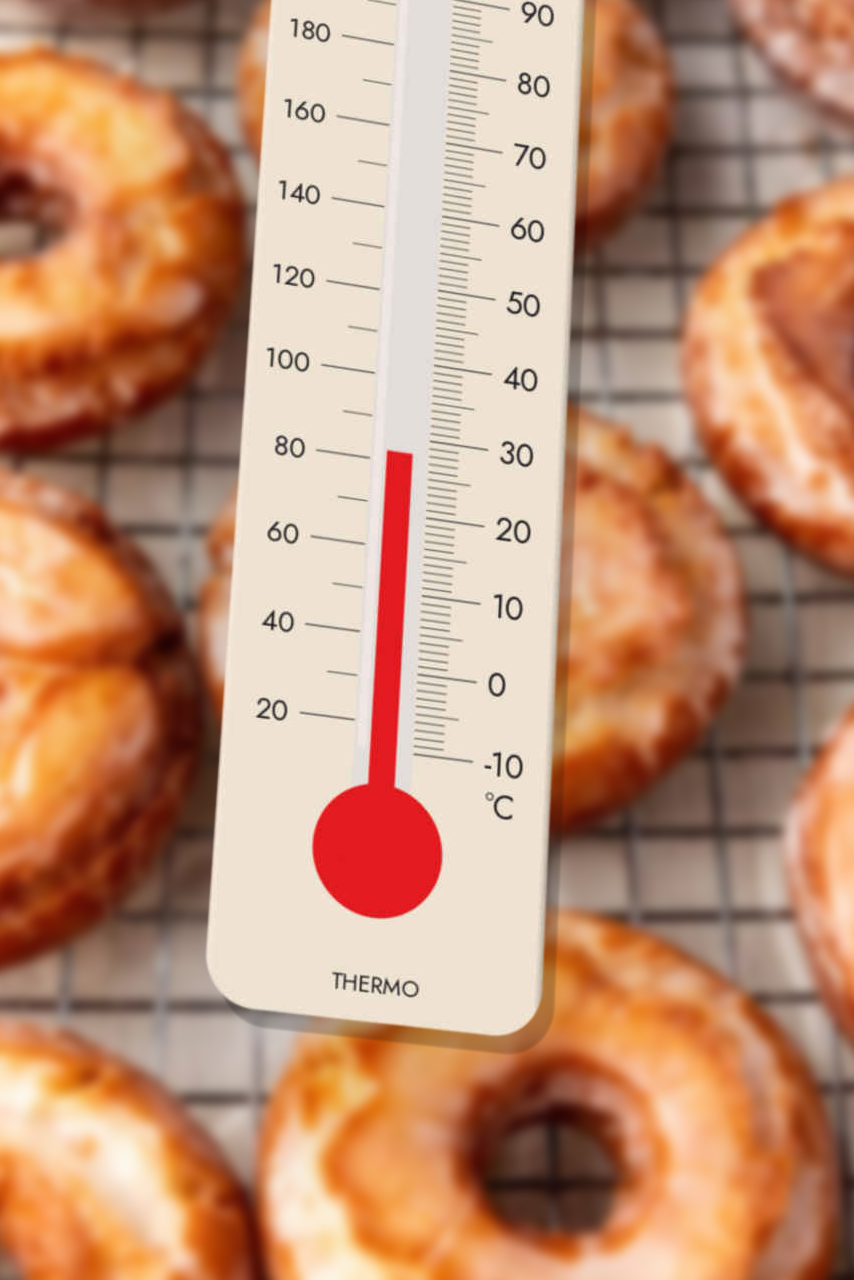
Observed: 28 °C
